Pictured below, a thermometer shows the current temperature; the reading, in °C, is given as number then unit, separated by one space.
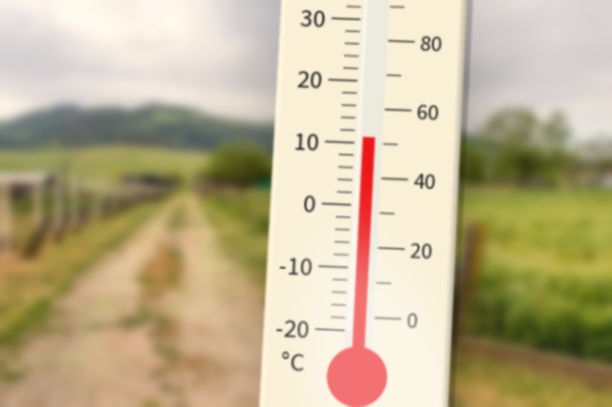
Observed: 11 °C
